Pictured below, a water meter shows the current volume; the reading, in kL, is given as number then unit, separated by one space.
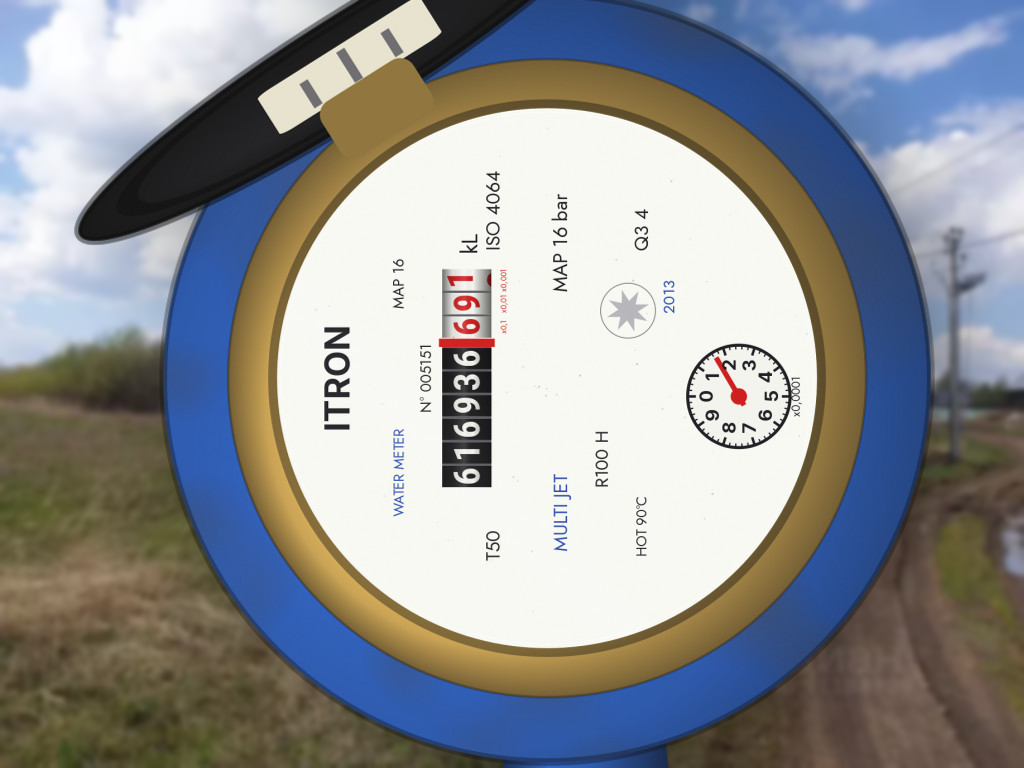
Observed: 616936.6911 kL
